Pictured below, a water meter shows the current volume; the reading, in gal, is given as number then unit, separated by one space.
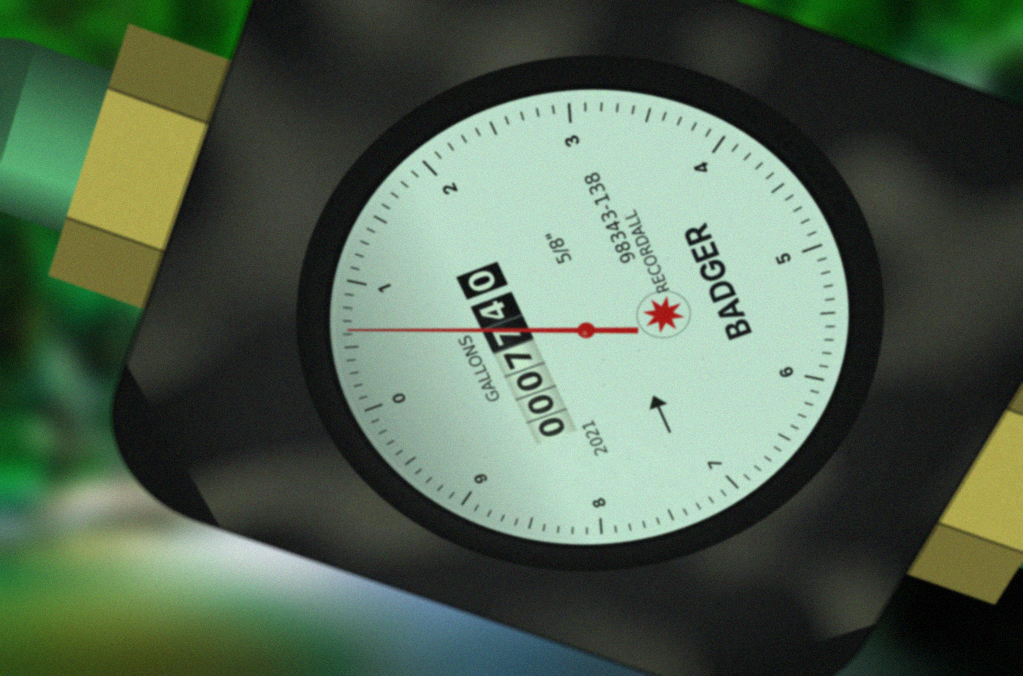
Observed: 7740.6 gal
